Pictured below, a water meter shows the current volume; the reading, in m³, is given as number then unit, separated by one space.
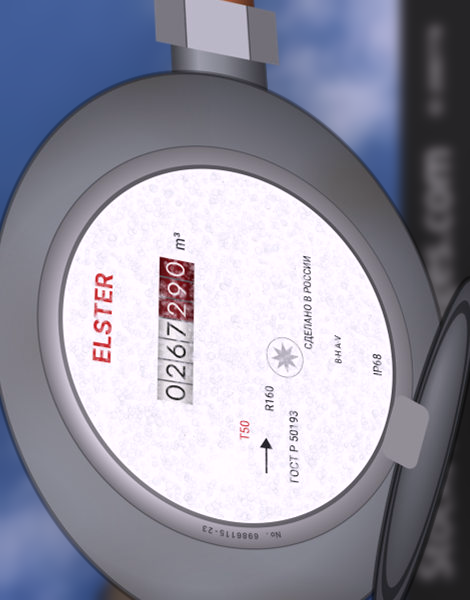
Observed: 267.290 m³
